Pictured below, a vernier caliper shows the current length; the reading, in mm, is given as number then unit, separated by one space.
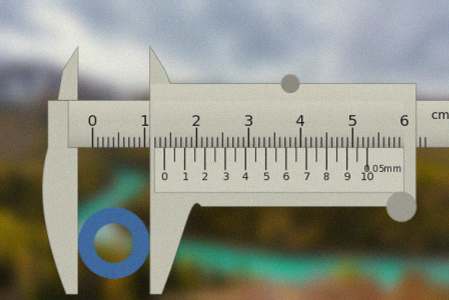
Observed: 13.8 mm
